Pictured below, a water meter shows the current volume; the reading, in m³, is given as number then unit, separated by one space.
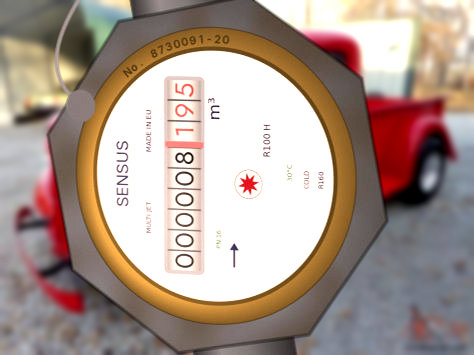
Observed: 8.195 m³
